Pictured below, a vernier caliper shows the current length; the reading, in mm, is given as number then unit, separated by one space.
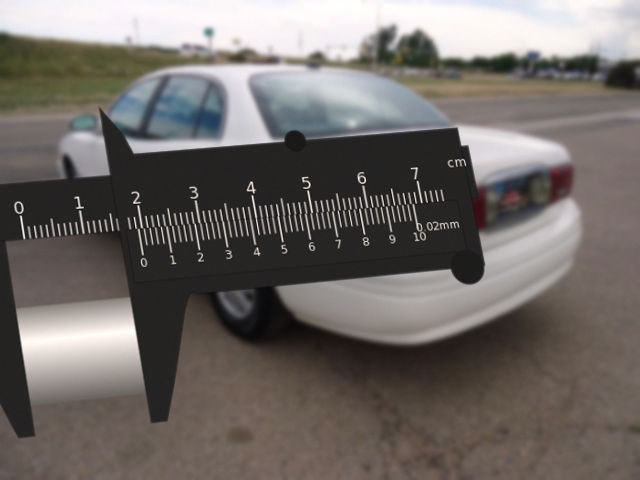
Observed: 19.4 mm
